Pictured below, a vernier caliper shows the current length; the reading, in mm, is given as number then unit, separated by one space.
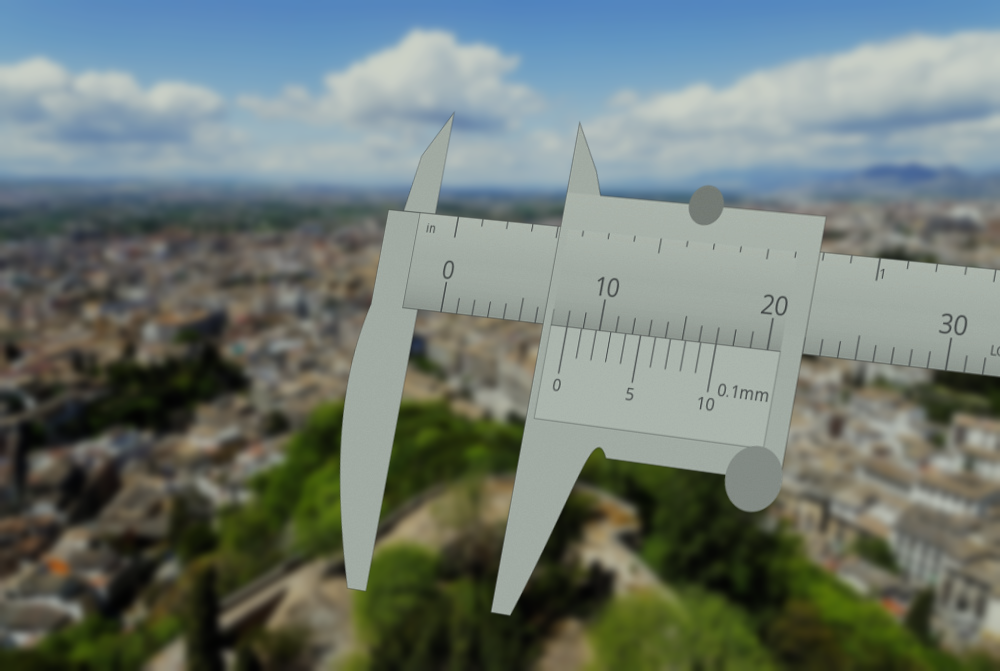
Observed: 8.0 mm
